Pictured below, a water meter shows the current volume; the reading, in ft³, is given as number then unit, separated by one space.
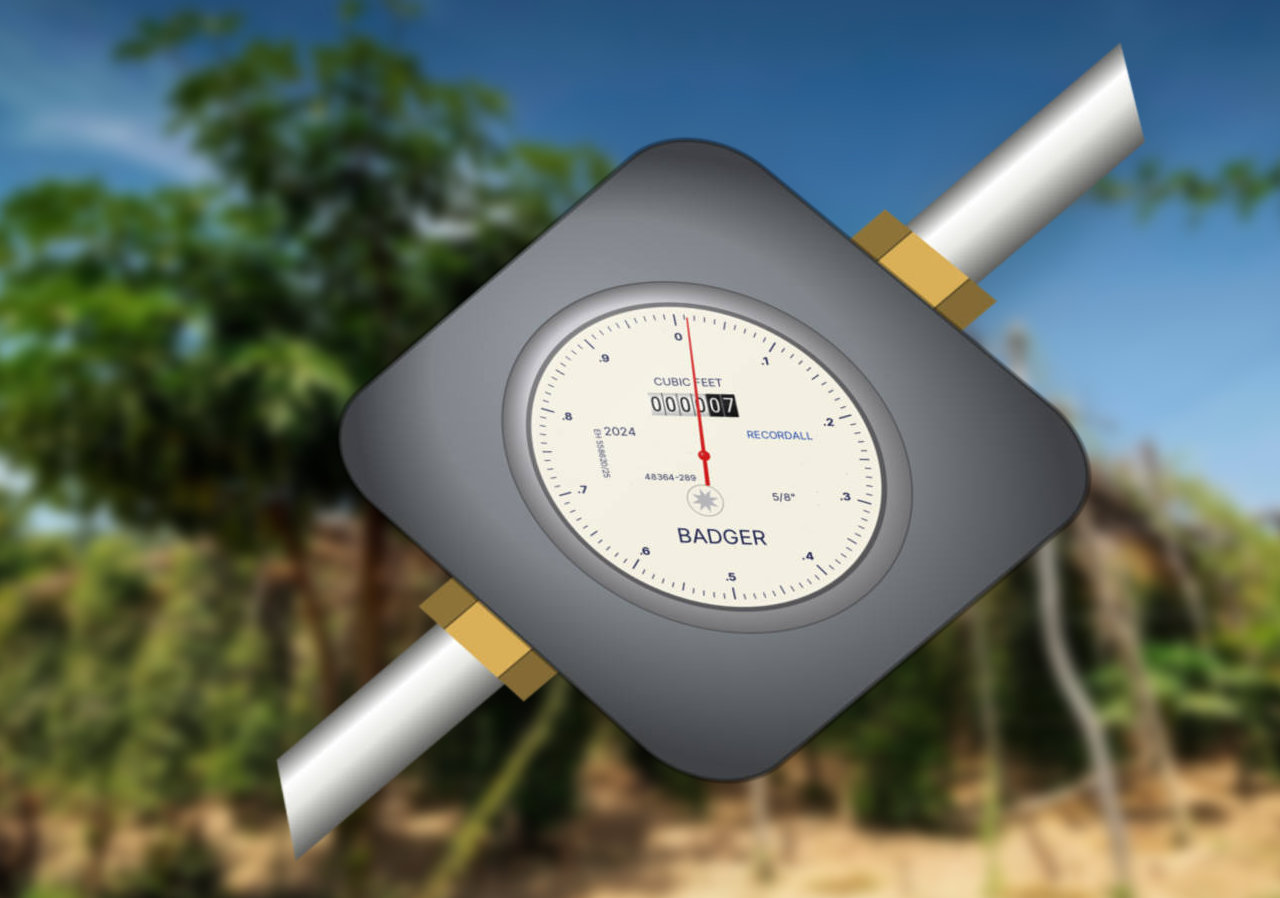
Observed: 7.01 ft³
